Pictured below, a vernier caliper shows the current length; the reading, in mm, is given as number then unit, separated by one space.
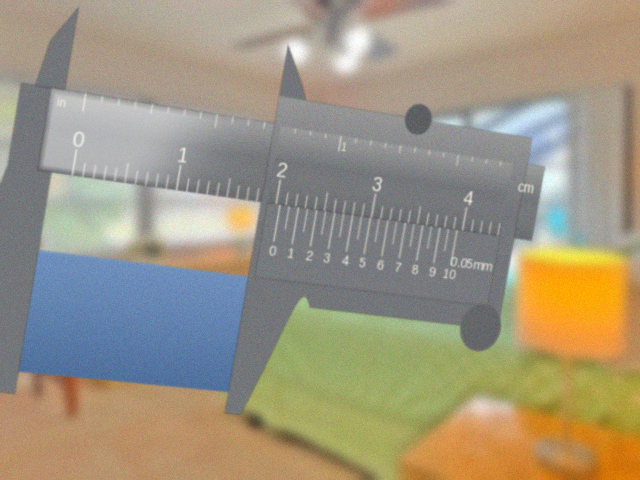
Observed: 20.4 mm
